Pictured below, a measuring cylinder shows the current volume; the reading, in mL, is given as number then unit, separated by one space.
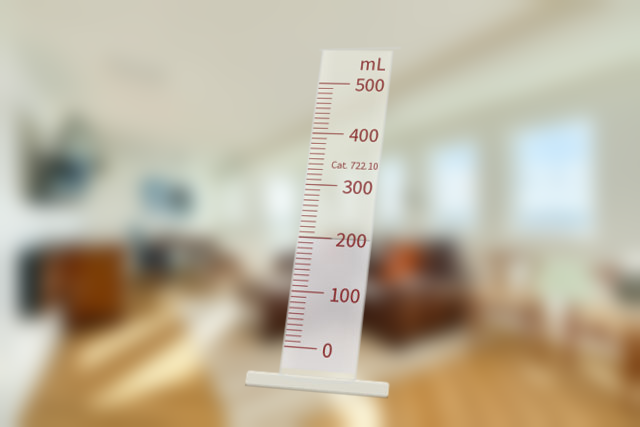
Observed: 200 mL
